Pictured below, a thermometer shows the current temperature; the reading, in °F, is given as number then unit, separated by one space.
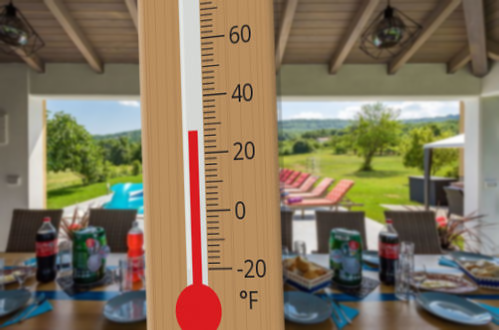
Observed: 28 °F
